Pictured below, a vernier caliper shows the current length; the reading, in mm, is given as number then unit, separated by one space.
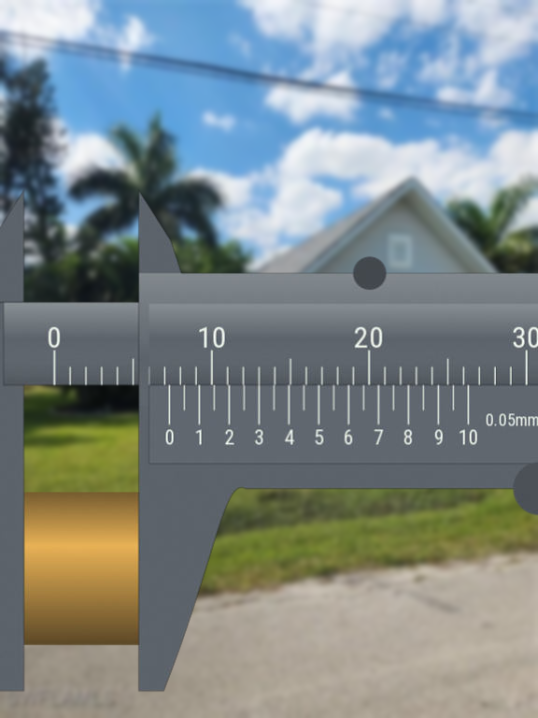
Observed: 7.3 mm
